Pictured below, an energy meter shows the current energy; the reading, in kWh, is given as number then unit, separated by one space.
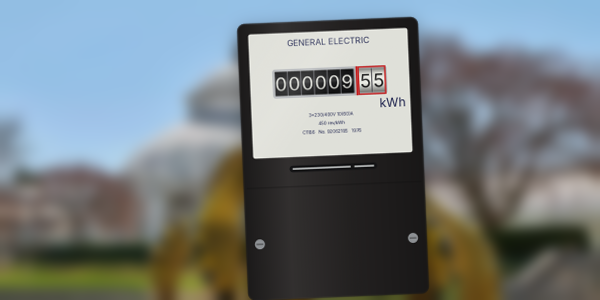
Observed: 9.55 kWh
